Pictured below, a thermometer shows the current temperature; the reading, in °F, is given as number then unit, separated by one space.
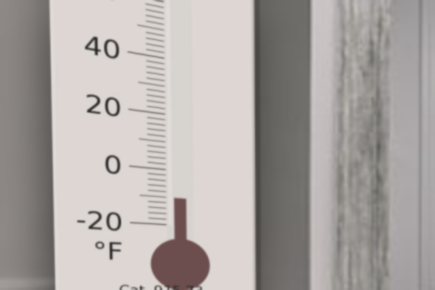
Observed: -10 °F
